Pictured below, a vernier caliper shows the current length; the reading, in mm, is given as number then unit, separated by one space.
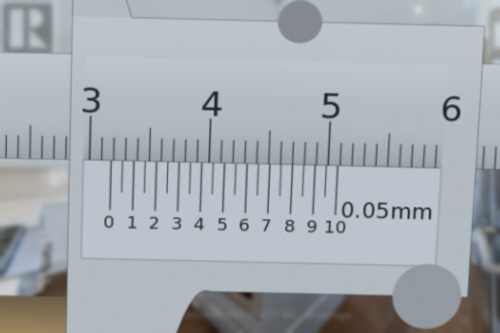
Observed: 31.8 mm
